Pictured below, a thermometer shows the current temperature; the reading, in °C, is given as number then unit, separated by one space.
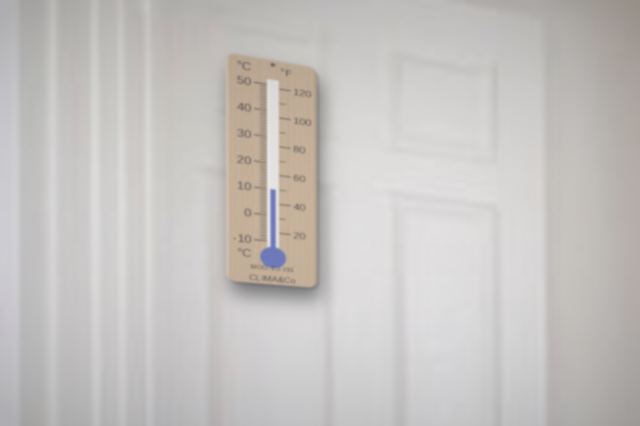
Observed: 10 °C
